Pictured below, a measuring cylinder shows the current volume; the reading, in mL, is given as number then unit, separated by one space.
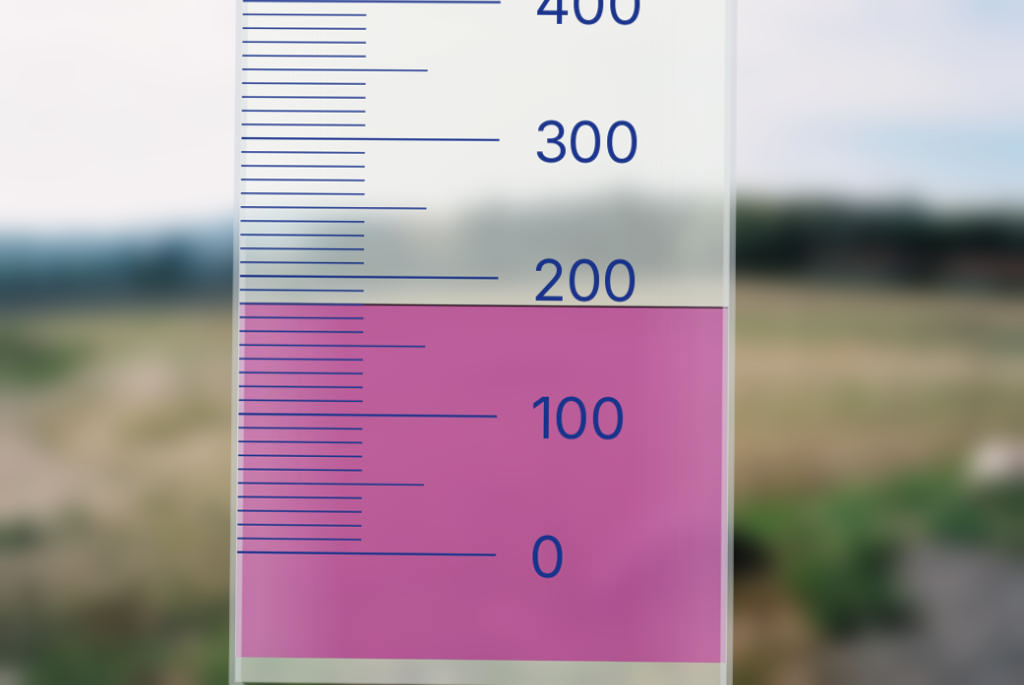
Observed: 180 mL
